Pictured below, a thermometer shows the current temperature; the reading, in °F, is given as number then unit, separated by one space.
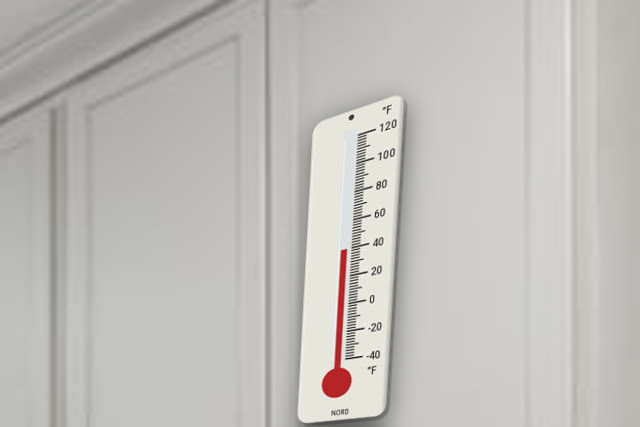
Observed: 40 °F
